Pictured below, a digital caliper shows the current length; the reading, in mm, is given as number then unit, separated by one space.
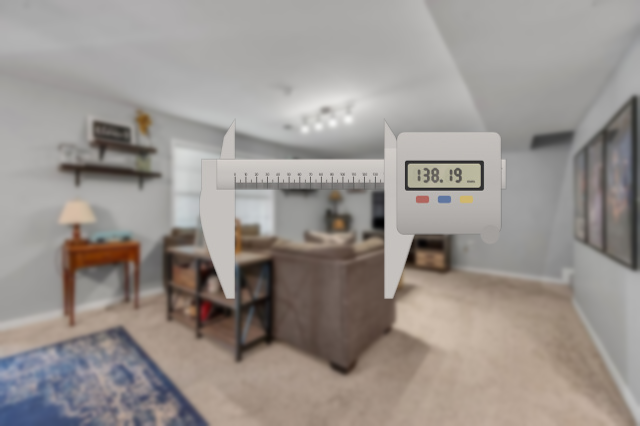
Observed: 138.19 mm
